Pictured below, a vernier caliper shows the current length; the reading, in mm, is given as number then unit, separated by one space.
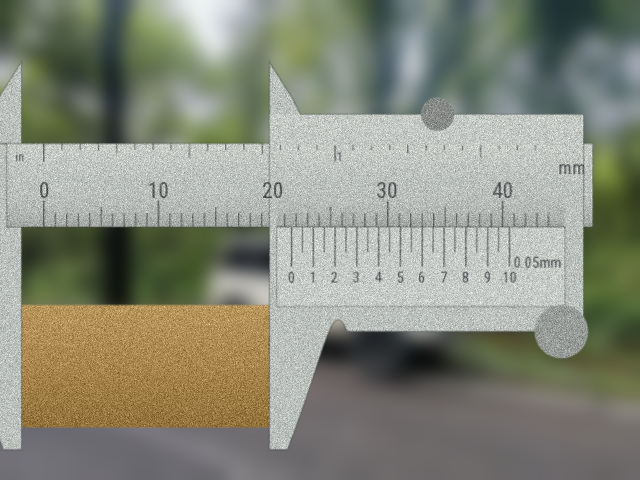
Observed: 21.6 mm
